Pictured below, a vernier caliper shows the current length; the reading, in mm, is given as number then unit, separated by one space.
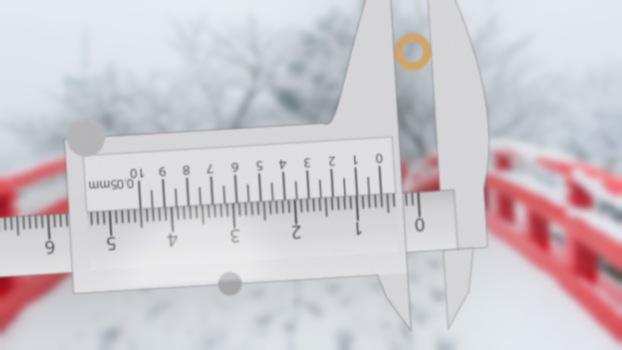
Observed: 6.0 mm
